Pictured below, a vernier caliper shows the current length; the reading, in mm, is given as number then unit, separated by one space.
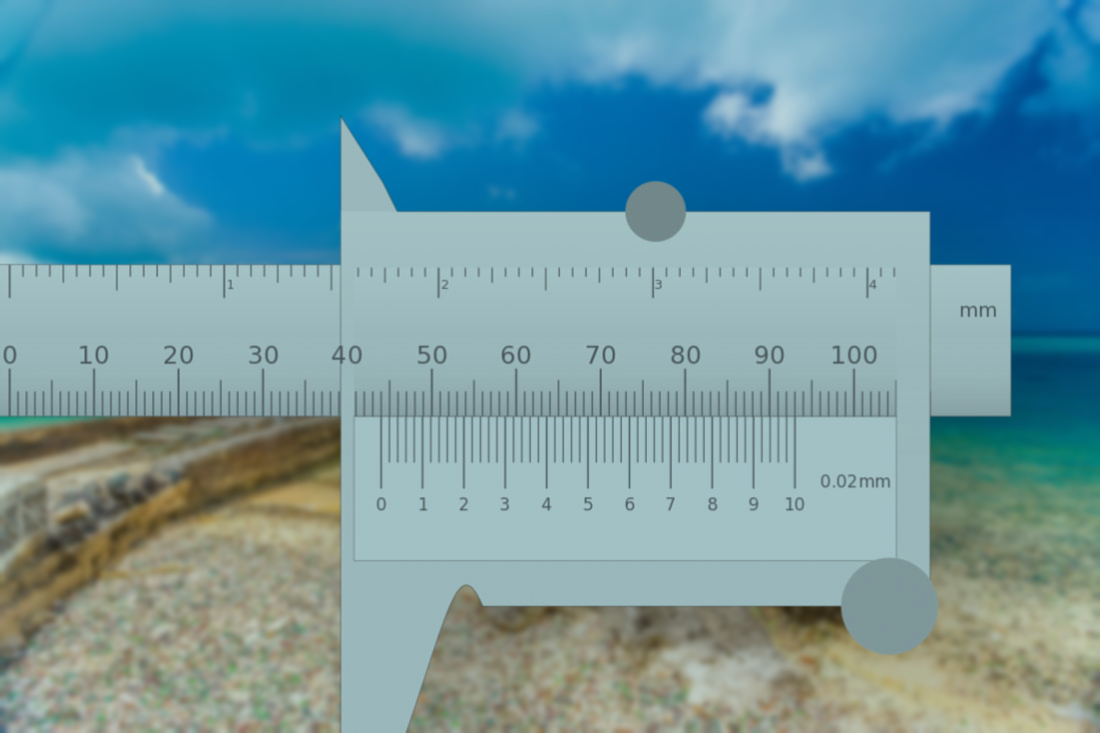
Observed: 44.0 mm
